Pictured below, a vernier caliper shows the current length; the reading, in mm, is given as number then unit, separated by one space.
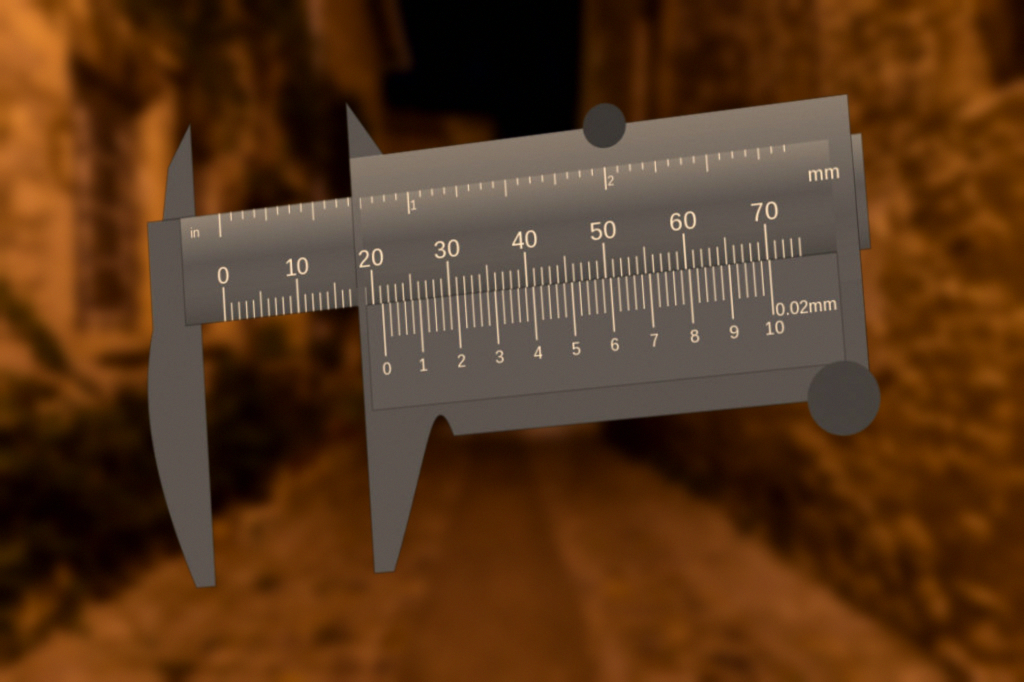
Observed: 21.2 mm
